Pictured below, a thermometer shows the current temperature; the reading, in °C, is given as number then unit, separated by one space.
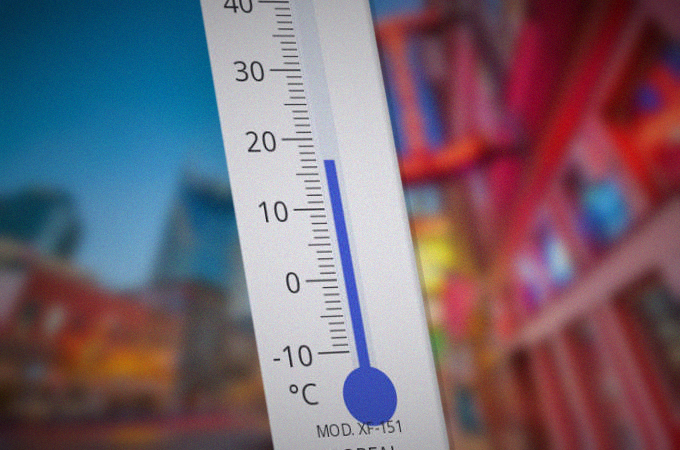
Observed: 17 °C
